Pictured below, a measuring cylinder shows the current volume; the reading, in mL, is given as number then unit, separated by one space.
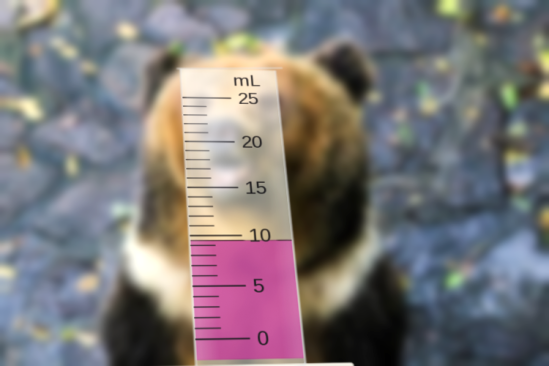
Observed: 9.5 mL
